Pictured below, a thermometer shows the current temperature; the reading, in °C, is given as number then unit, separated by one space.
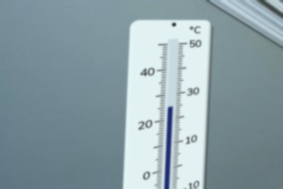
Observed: 25 °C
